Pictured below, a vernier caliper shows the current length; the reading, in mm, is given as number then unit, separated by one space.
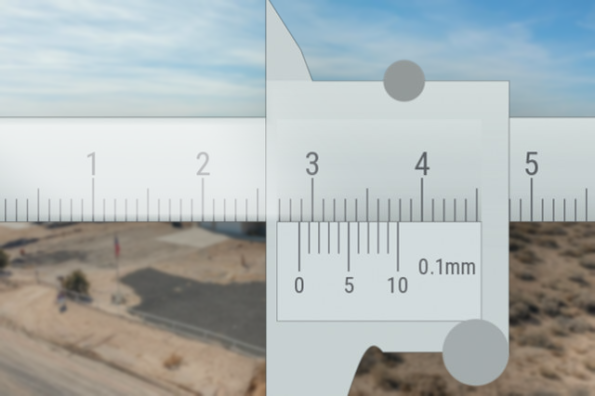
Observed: 28.8 mm
